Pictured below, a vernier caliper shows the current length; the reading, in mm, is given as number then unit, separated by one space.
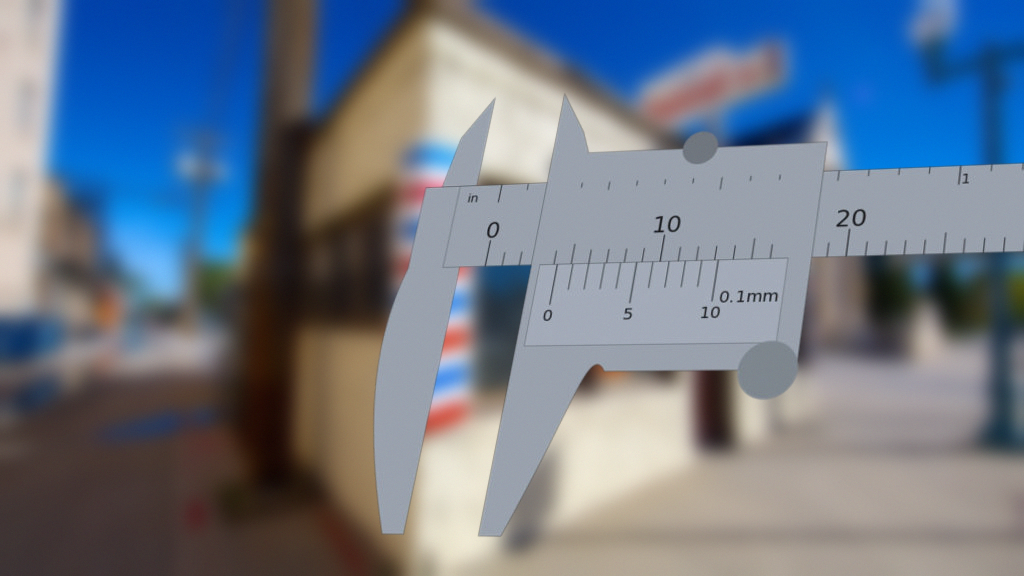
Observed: 4.2 mm
